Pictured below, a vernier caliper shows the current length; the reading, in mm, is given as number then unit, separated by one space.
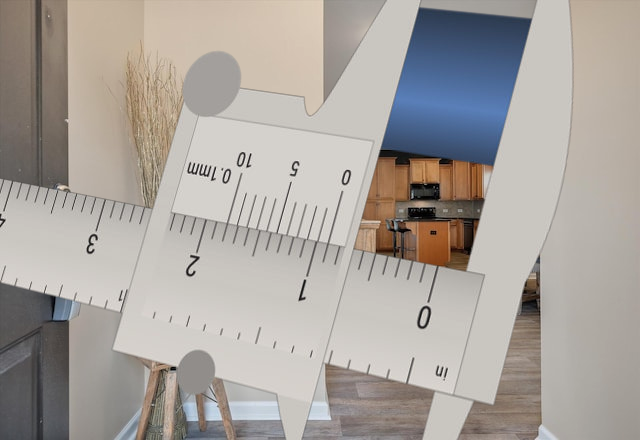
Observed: 9.0 mm
